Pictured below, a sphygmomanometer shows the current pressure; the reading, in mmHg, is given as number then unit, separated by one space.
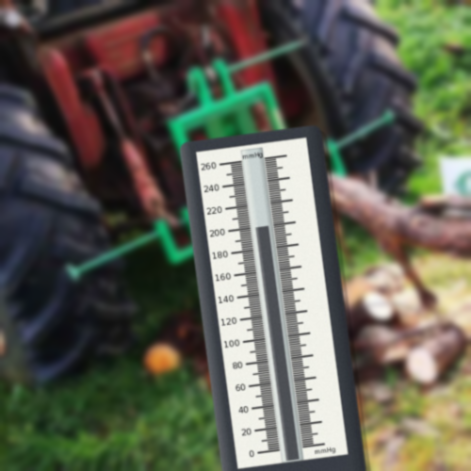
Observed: 200 mmHg
